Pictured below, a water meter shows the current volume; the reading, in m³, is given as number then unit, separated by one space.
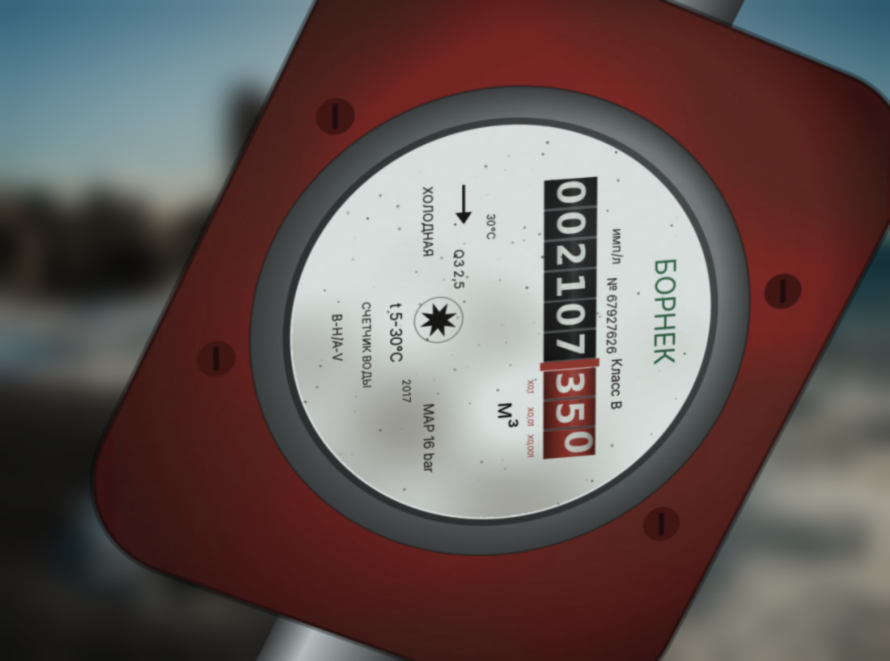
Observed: 2107.350 m³
